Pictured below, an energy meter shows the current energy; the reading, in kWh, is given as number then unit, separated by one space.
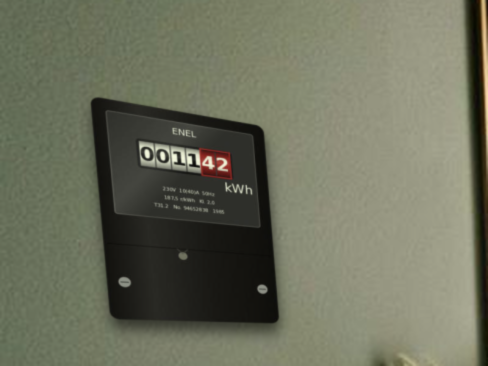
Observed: 11.42 kWh
